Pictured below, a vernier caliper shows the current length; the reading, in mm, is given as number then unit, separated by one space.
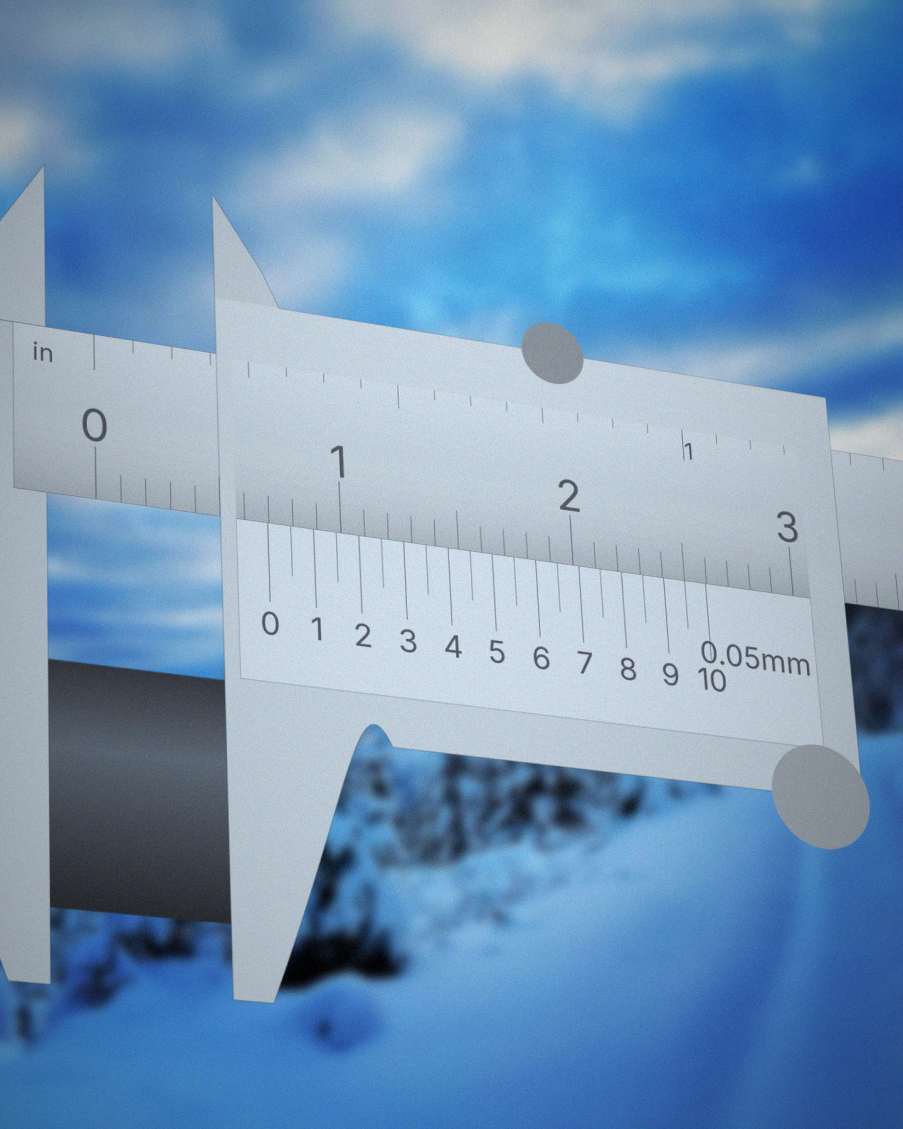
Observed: 6.95 mm
